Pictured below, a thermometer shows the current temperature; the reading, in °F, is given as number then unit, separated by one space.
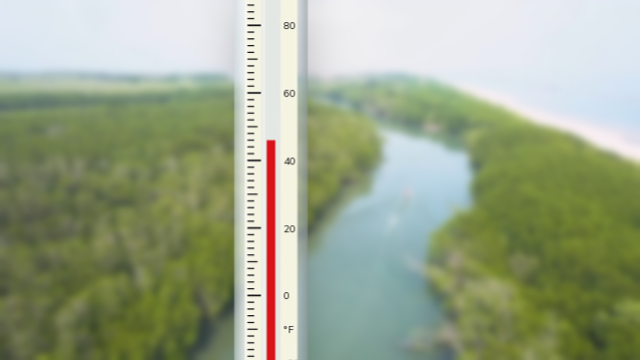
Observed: 46 °F
